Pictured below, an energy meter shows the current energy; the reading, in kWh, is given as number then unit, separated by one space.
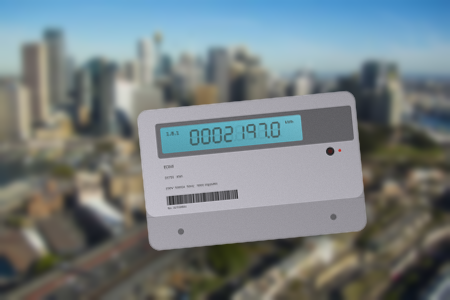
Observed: 2197.0 kWh
